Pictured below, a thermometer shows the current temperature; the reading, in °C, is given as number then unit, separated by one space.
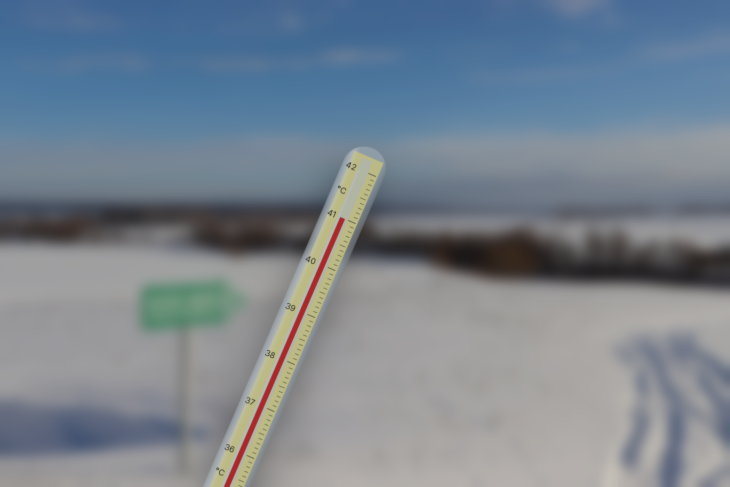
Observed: 41 °C
